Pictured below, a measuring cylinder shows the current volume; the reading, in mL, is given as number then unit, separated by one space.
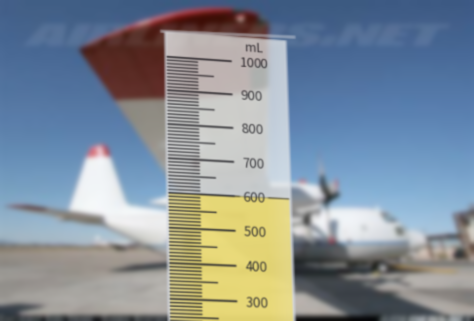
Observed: 600 mL
